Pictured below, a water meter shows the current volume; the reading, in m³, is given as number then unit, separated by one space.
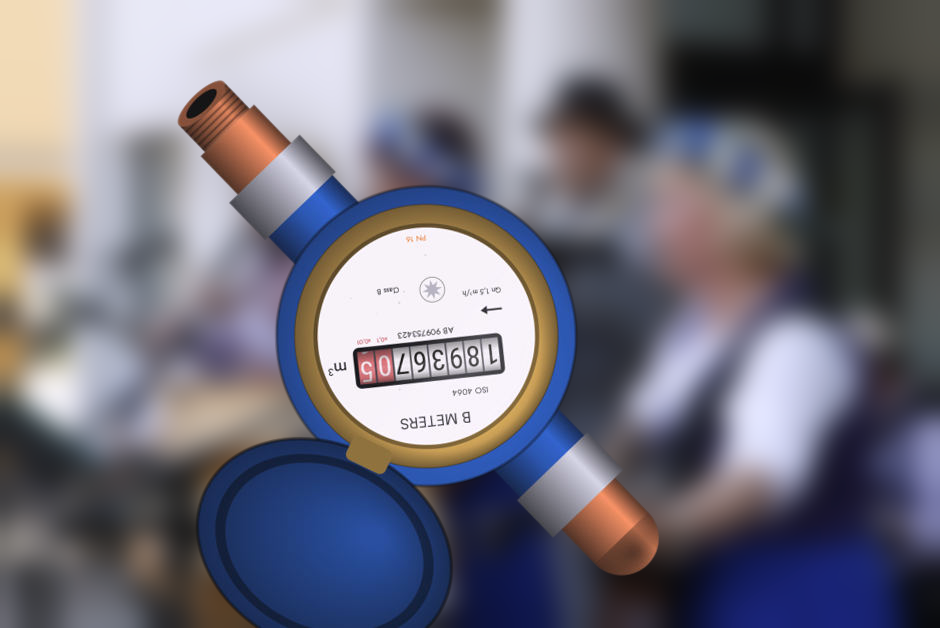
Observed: 189367.05 m³
